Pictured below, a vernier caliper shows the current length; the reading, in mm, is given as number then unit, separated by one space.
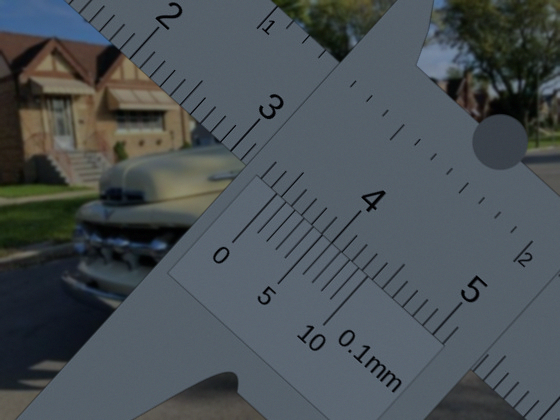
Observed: 34.6 mm
